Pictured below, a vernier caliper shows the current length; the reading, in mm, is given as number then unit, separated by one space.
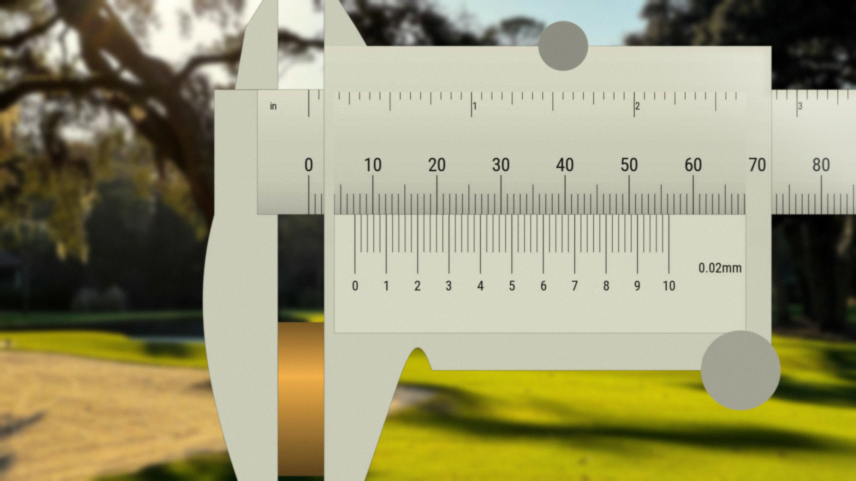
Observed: 7.2 mm
